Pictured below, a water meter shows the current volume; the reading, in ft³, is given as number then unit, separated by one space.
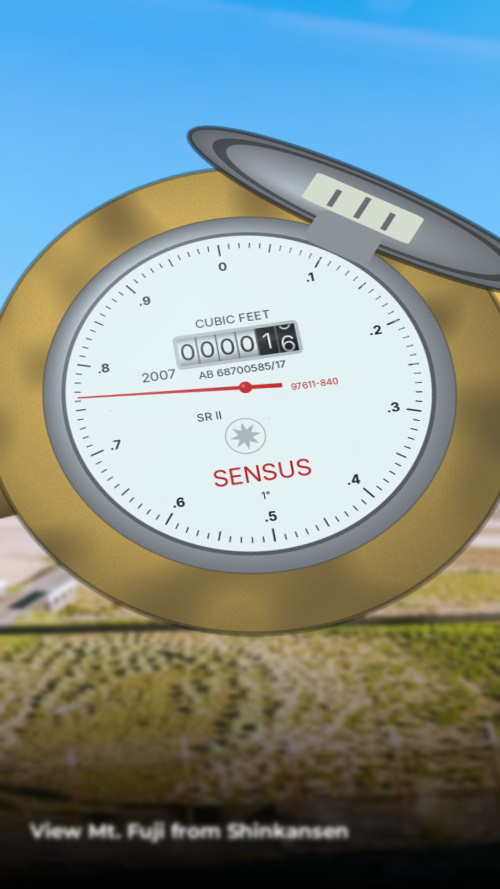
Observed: 15.76 ft³
